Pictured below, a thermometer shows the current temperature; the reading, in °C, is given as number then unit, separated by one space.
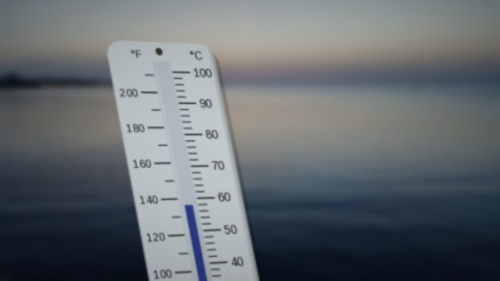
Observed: 58 °C
